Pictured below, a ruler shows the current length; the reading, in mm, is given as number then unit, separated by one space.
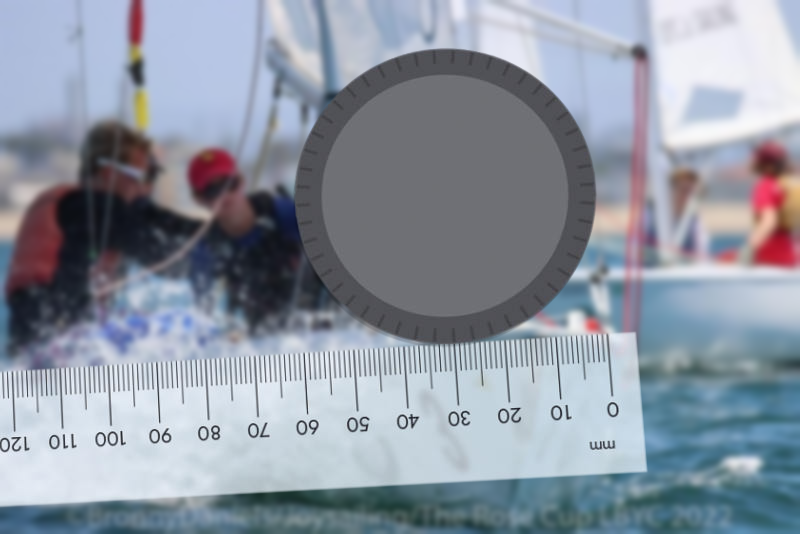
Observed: 60 mm
